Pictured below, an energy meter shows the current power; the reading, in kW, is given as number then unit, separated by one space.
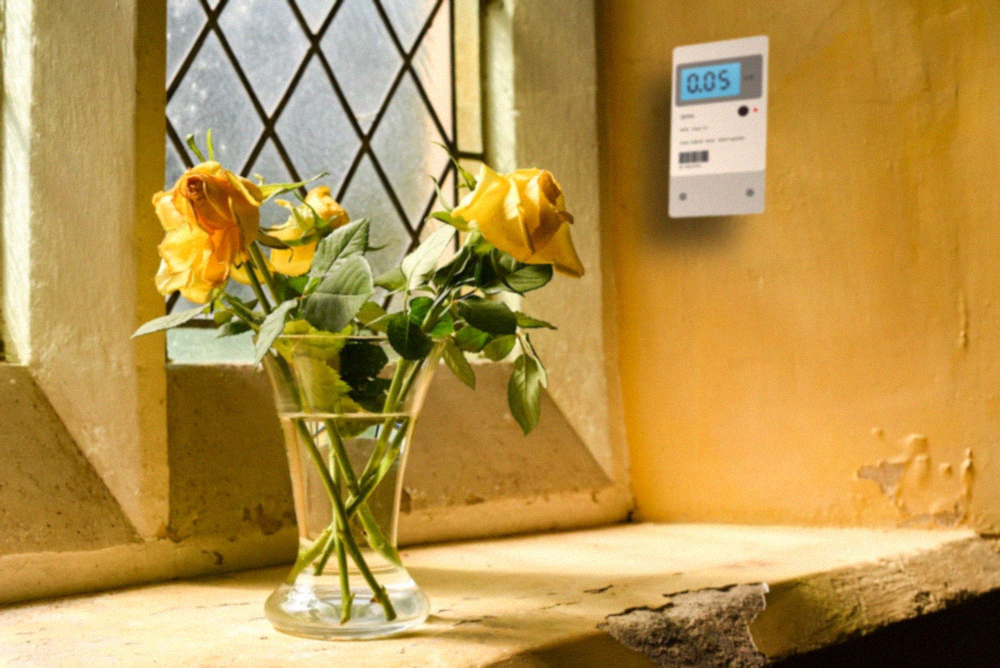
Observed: 0.05 kW
